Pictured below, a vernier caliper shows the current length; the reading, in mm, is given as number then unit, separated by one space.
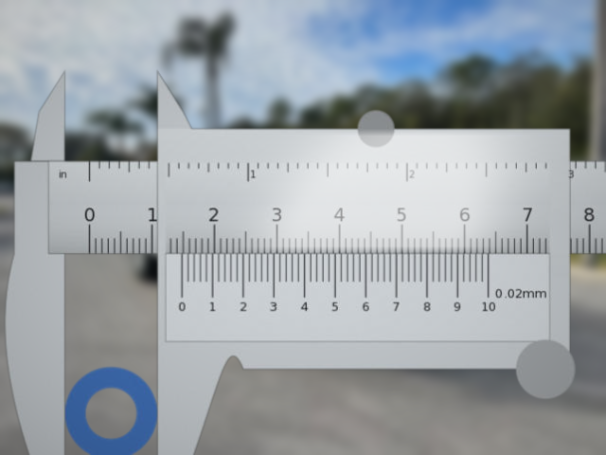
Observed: 14.8 mm
